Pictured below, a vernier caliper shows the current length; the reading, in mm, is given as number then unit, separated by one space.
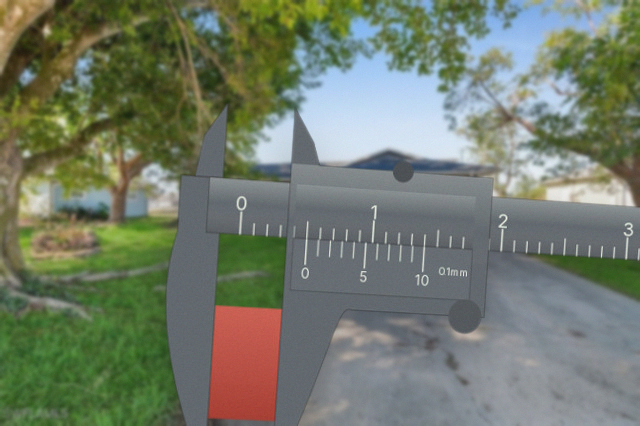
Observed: 5.0 mm
